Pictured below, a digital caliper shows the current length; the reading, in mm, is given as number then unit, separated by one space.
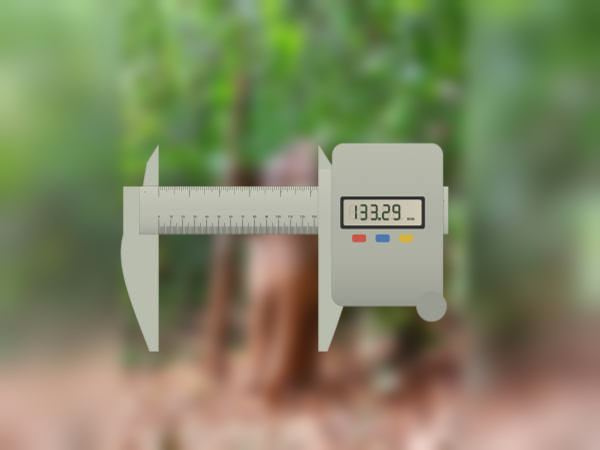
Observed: 133.29 mm
